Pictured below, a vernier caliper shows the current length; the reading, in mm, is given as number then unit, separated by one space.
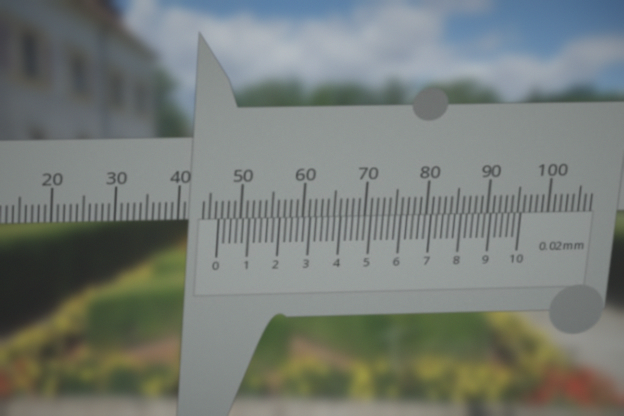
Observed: 46.5 mm
